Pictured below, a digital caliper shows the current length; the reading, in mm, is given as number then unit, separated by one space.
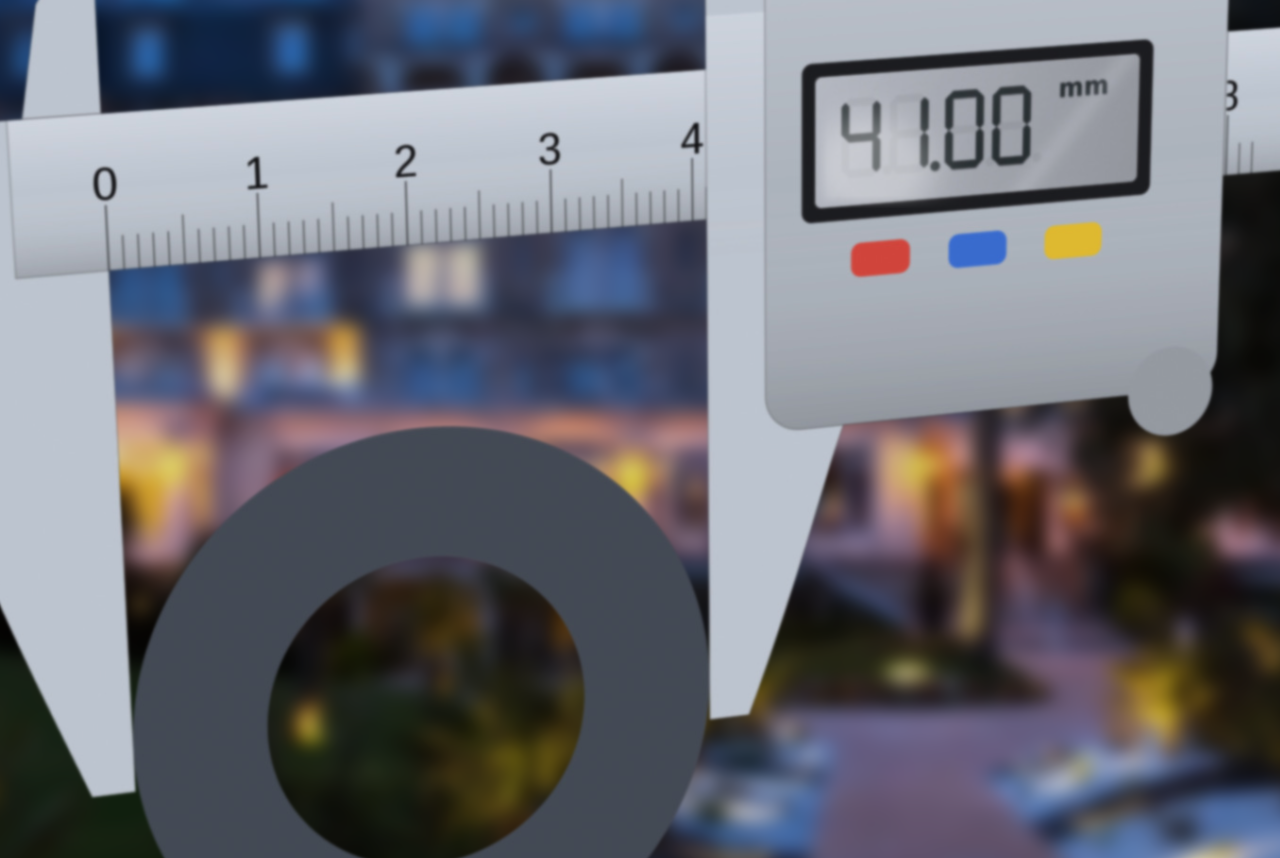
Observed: 41.00 mm
